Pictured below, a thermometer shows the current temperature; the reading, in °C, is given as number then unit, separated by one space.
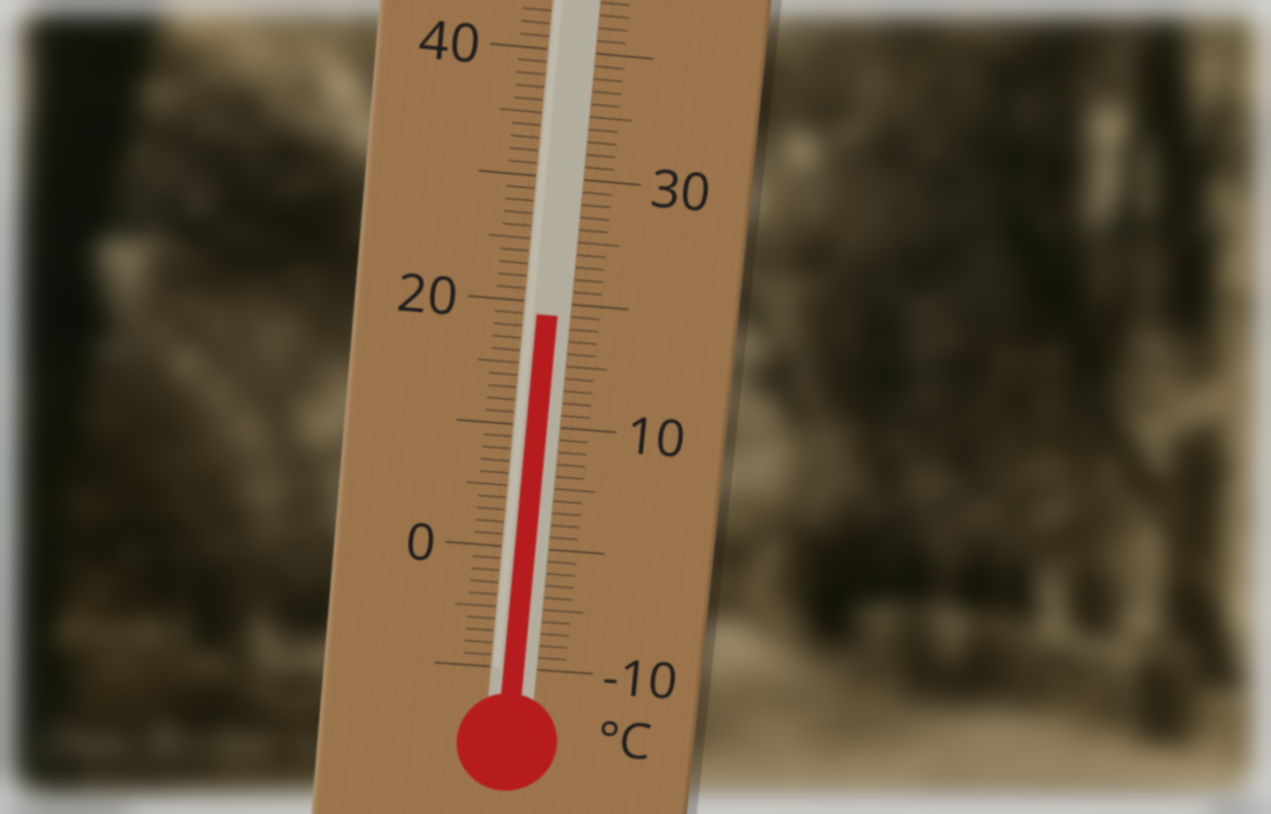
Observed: 19 °C
